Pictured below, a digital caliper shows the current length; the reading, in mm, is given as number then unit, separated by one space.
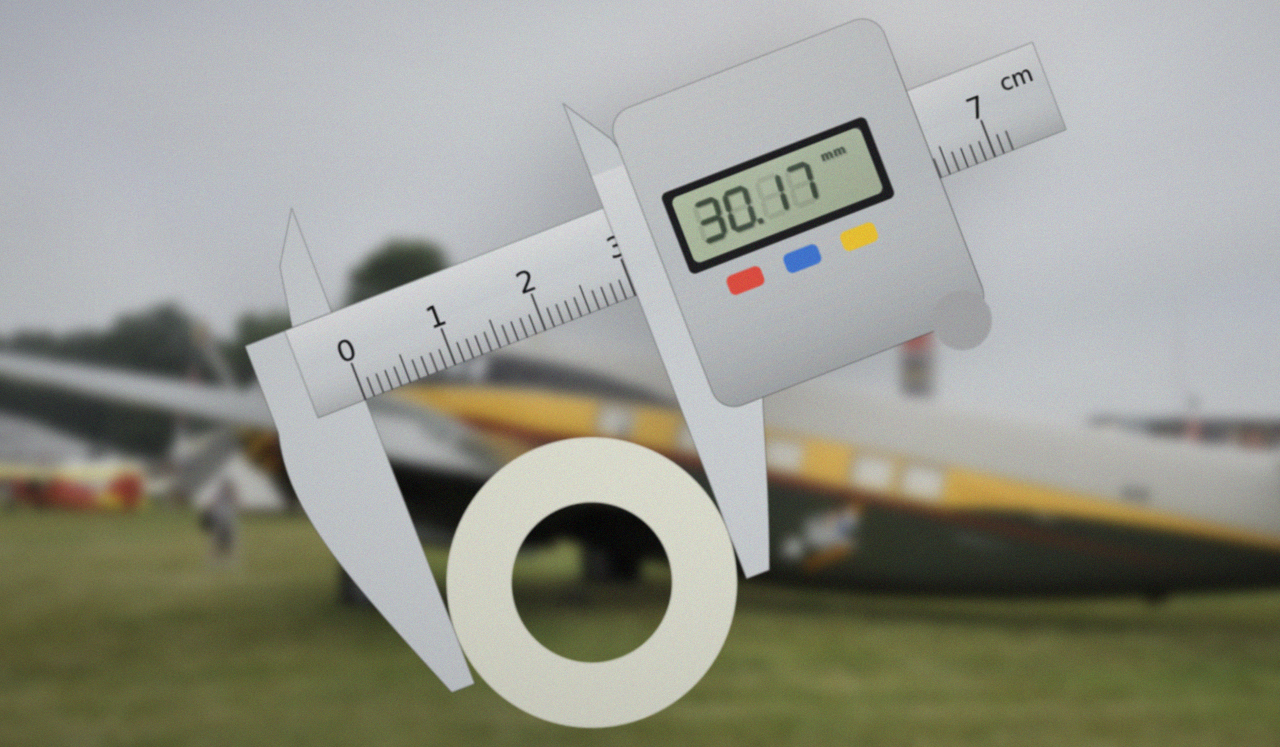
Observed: 30.17 mm
